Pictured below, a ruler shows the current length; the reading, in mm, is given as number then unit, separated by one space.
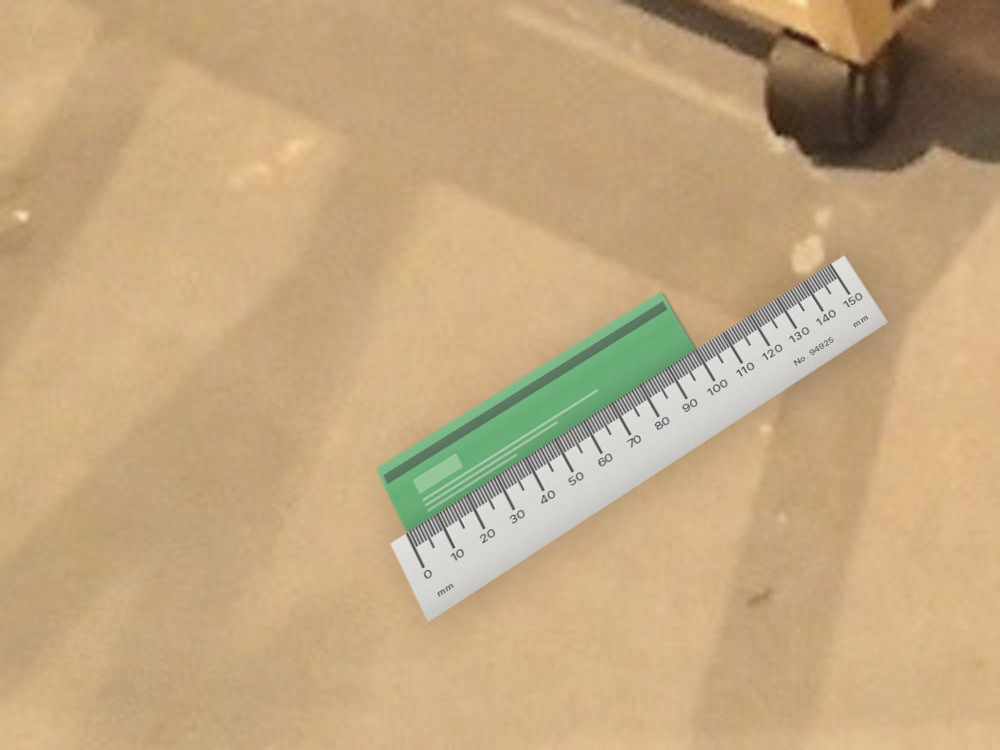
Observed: 100 mm
